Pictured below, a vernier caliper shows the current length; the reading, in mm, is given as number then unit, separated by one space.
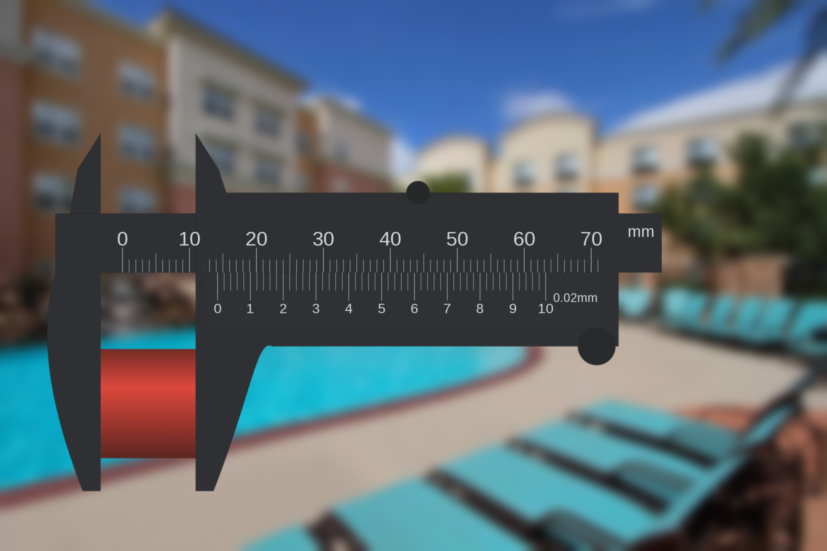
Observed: 14.2 mm
